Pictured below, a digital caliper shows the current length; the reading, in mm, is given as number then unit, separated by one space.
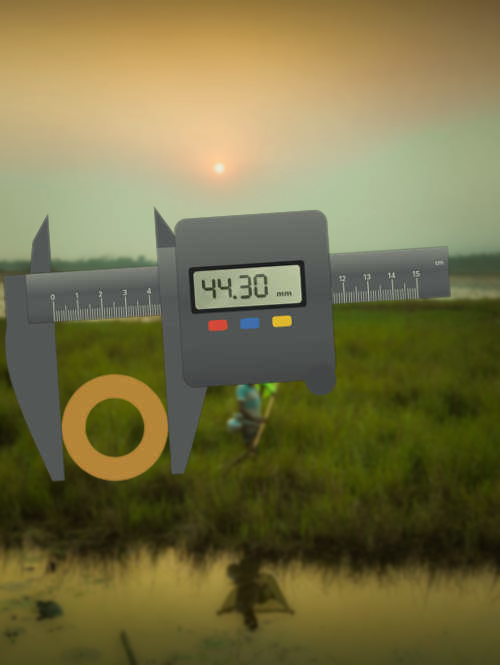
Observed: 44.30 mm
